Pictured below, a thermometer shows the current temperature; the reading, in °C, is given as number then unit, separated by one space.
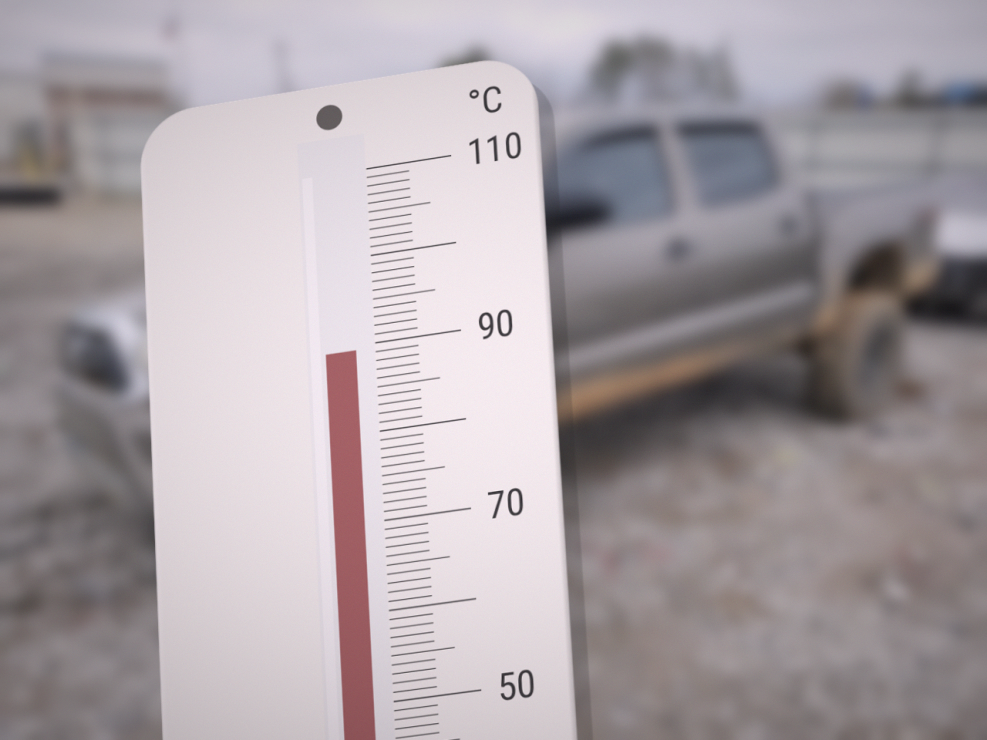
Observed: 89.5 °C
